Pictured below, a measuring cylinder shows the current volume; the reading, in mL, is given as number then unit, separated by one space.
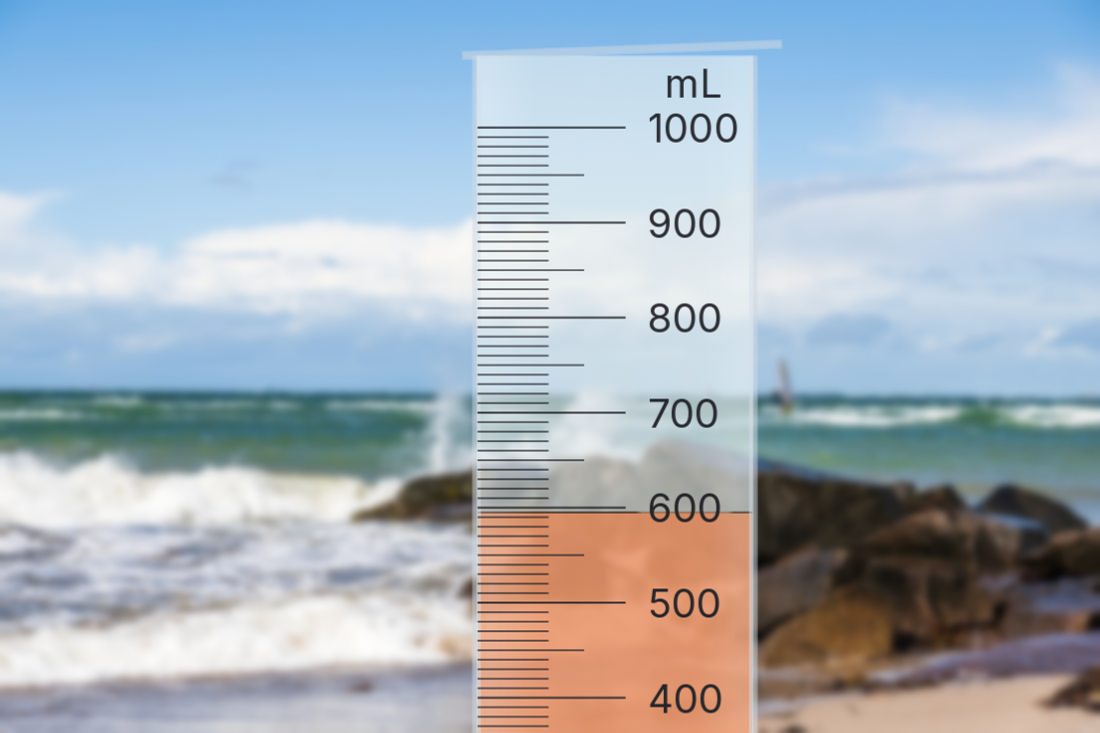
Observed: 595 mL
